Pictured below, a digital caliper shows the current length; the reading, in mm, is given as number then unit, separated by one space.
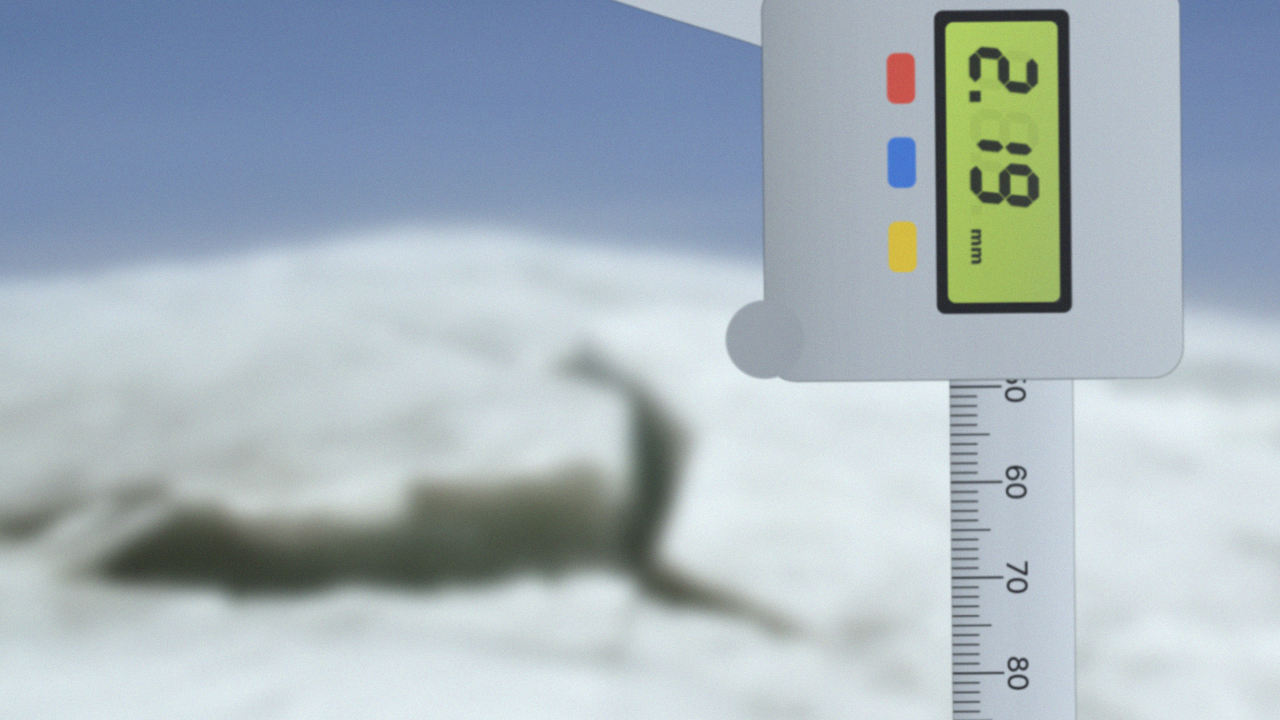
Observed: 2.19 mm
